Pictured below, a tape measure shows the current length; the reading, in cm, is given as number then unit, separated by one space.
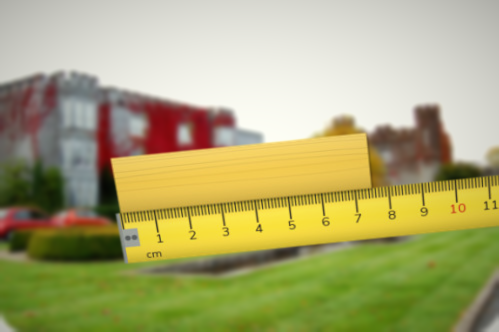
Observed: 7.5 cm
